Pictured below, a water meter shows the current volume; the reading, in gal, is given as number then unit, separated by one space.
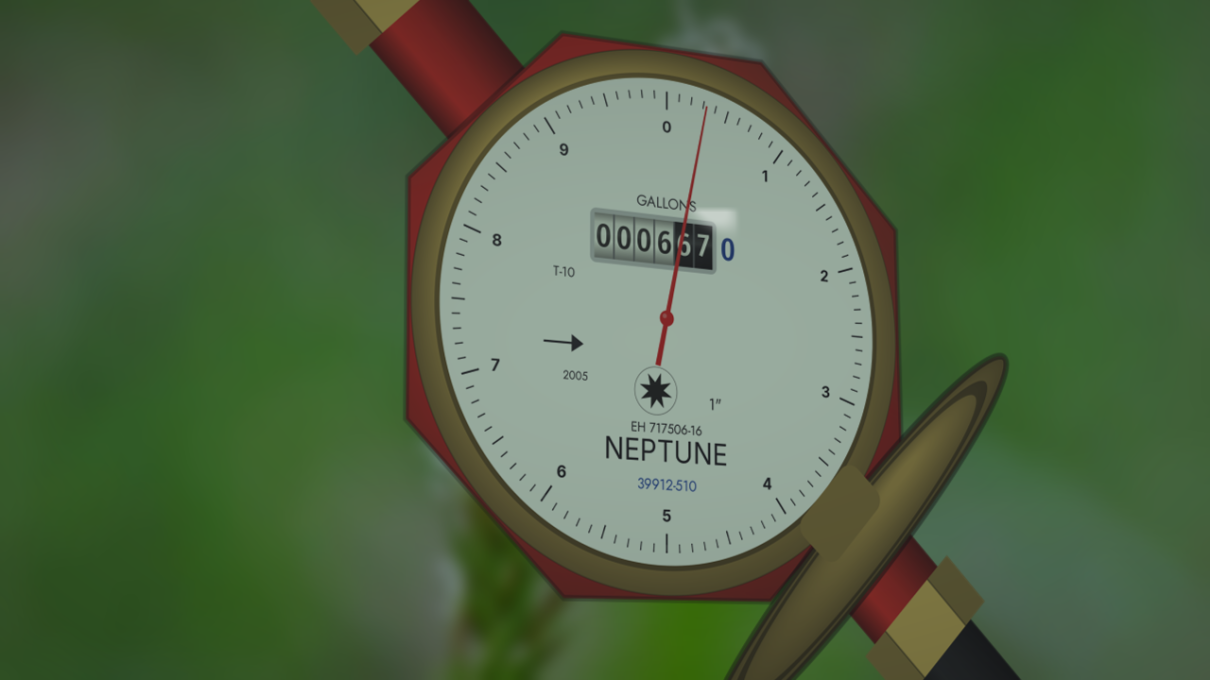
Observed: 6670.3 gal
